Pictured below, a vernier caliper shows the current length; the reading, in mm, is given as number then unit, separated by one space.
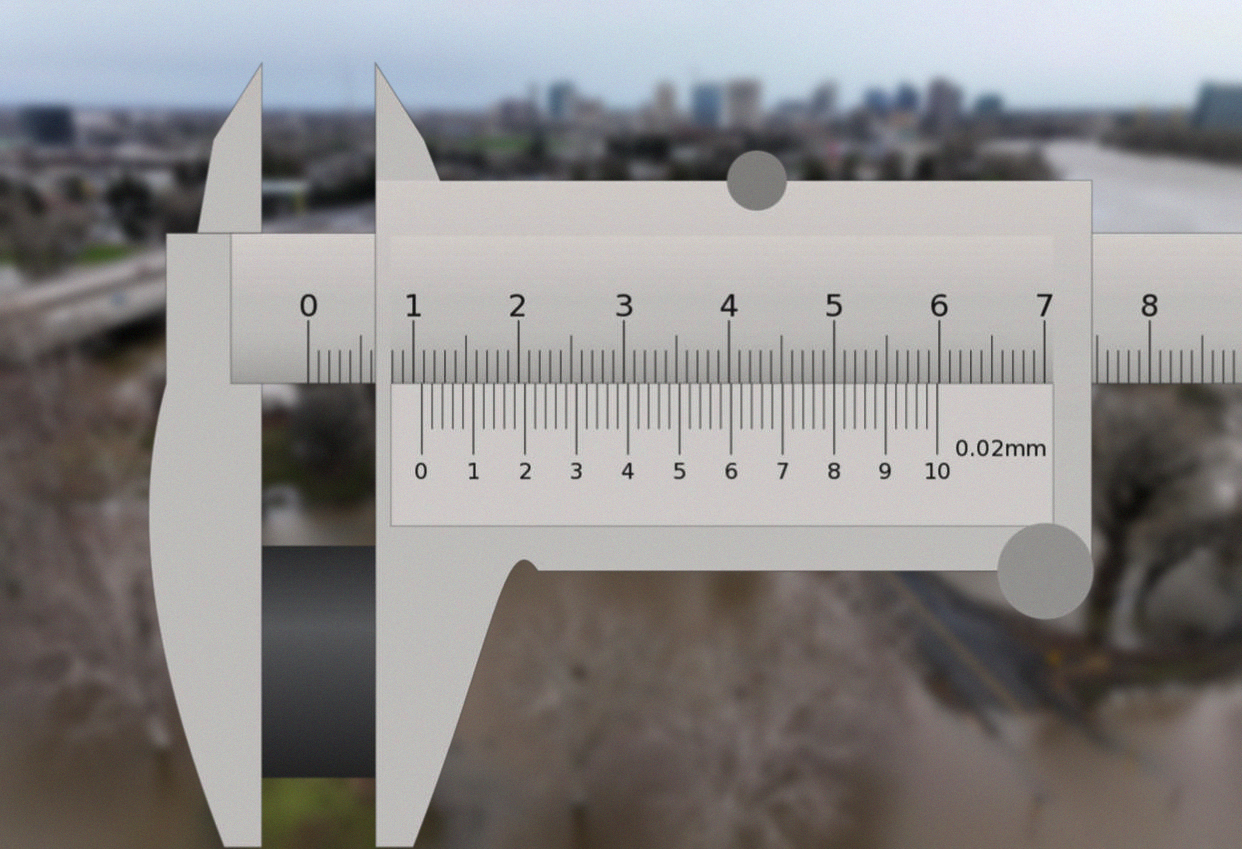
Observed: 10.8 mm
